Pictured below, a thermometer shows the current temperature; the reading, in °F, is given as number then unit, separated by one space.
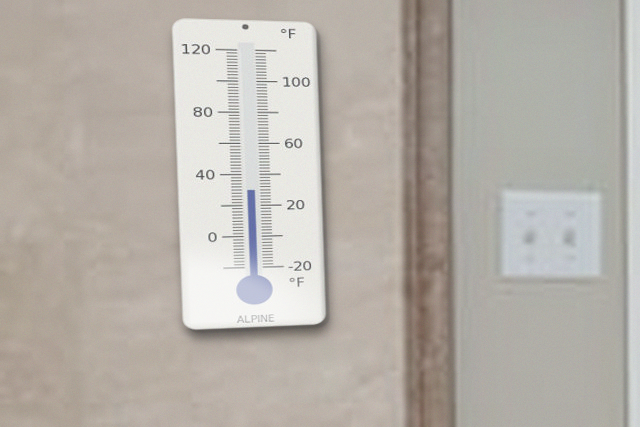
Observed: 30 °F
